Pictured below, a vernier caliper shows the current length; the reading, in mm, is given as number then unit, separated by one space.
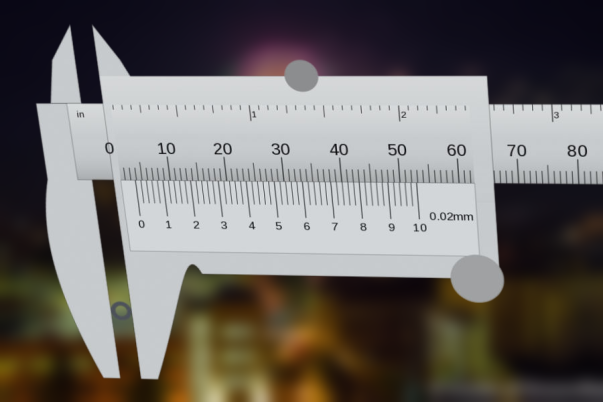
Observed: 3.8 mm
